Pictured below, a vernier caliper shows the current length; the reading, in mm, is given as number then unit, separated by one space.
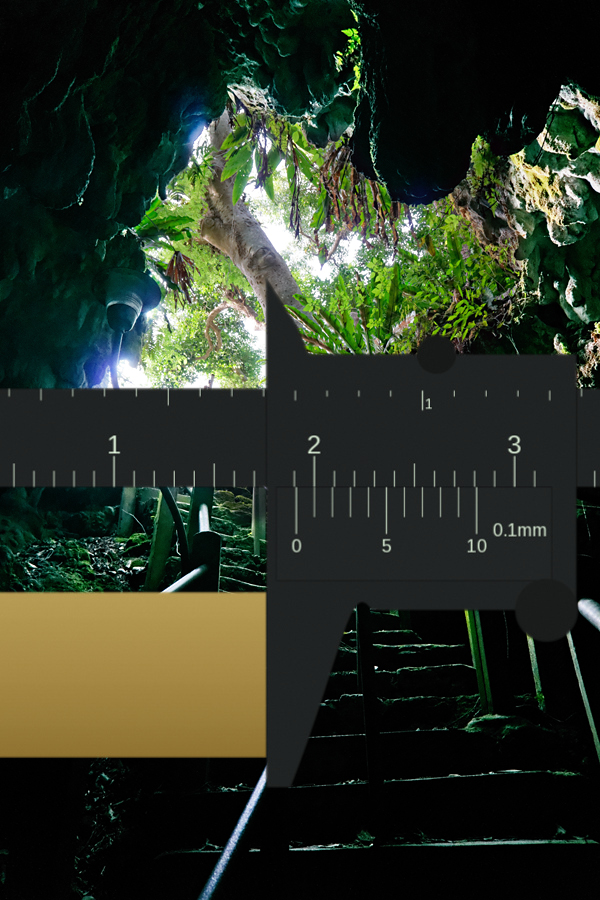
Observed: 19.1 mm
